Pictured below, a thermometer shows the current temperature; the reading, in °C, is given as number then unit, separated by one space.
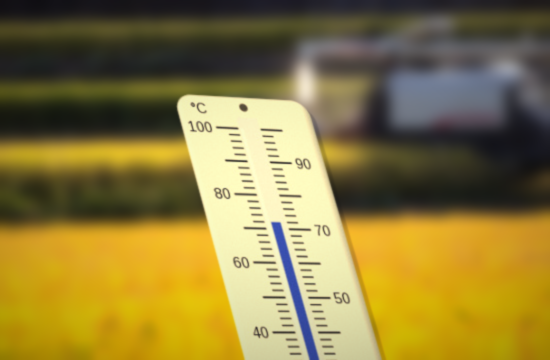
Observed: 72 °C
